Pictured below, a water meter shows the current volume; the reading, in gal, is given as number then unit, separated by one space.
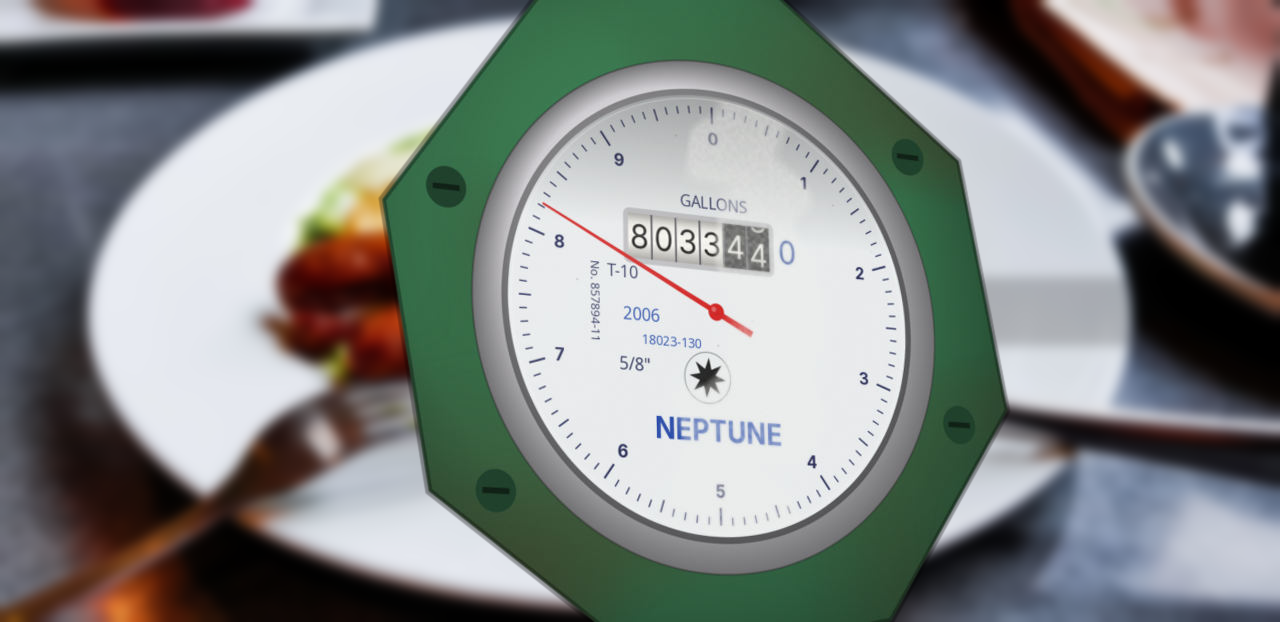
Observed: 8033438.2 gal
